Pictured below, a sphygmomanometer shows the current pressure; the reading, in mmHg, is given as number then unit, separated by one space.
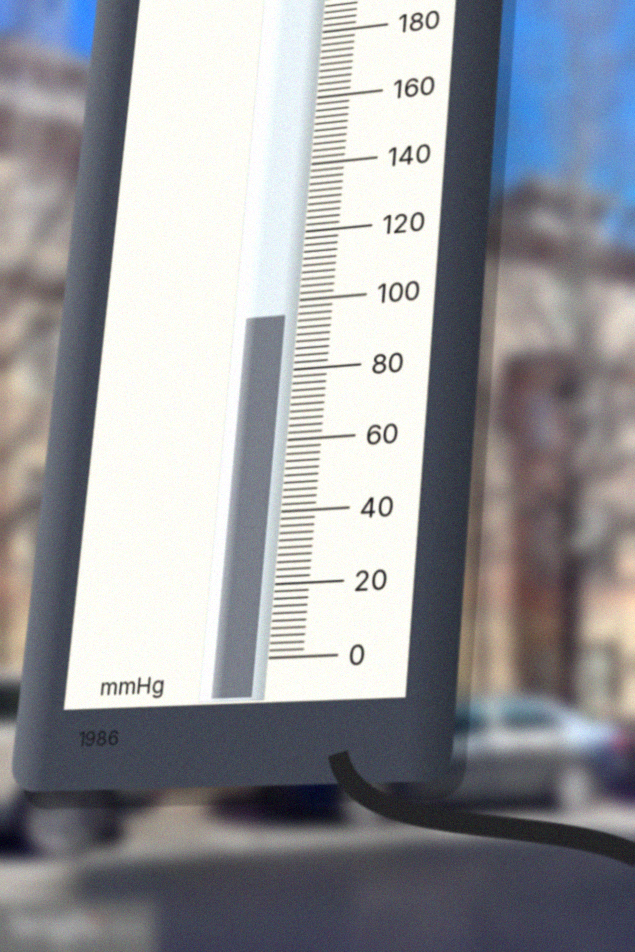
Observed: 96 mmHg
